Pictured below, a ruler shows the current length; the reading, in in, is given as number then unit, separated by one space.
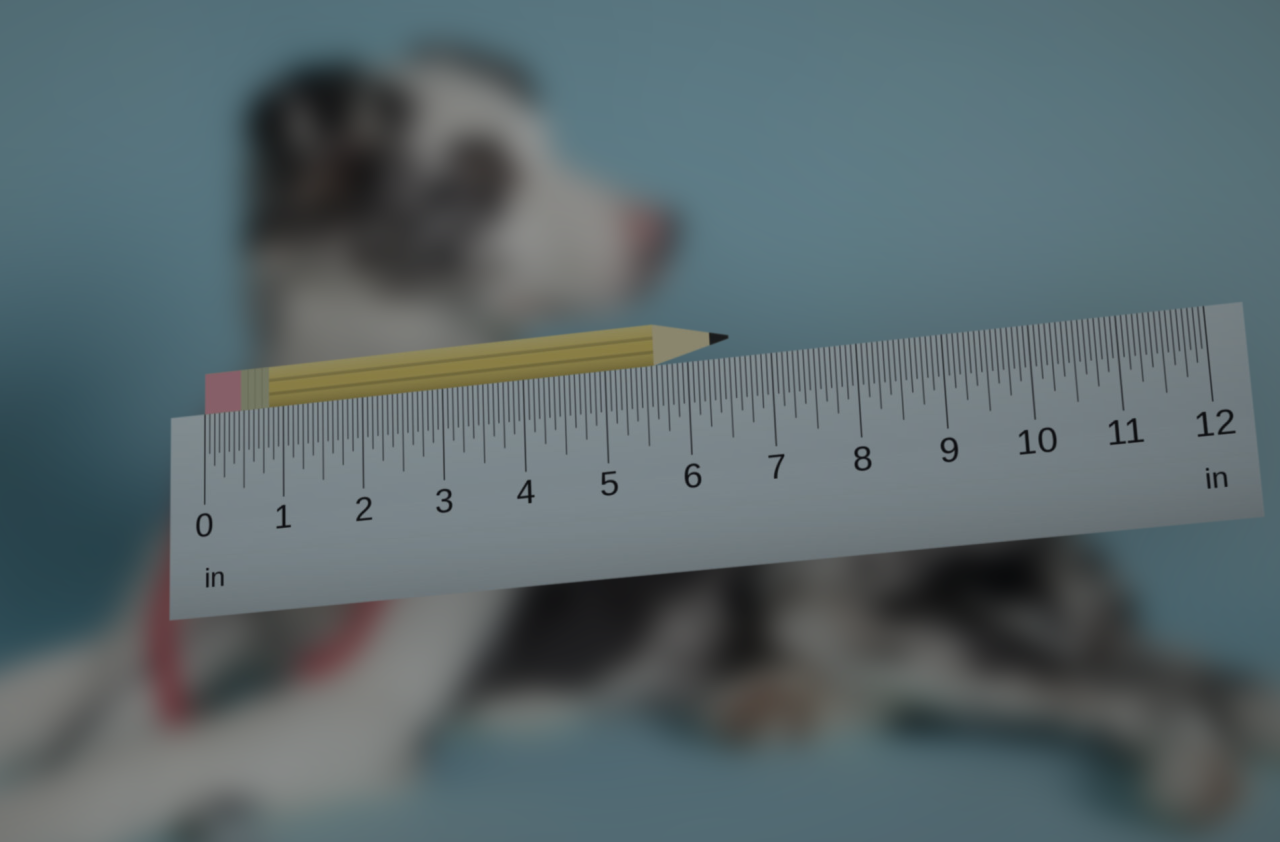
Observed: 6.5 in
